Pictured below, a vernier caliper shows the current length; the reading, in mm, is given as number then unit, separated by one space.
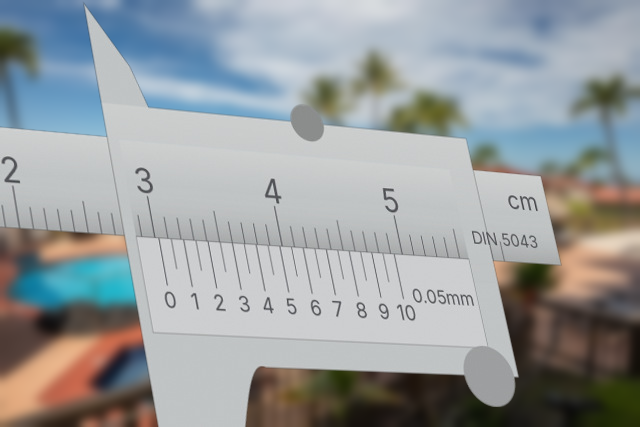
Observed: 30.3 mm
